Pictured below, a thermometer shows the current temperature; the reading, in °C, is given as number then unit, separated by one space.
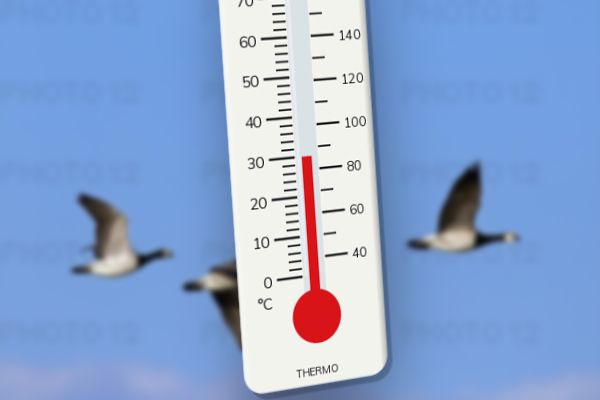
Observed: 30 °C
